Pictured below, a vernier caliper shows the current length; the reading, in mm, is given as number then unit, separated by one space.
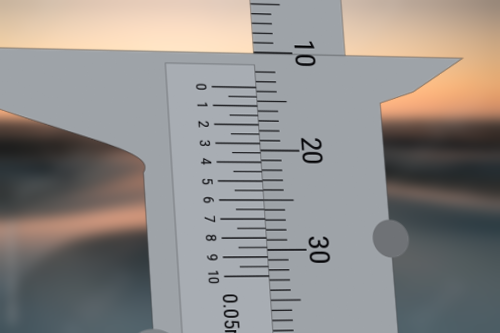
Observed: 13.6 mm
